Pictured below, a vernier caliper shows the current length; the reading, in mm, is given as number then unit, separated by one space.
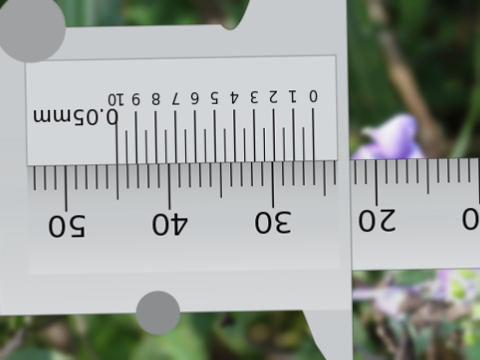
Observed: 26.0 mm
